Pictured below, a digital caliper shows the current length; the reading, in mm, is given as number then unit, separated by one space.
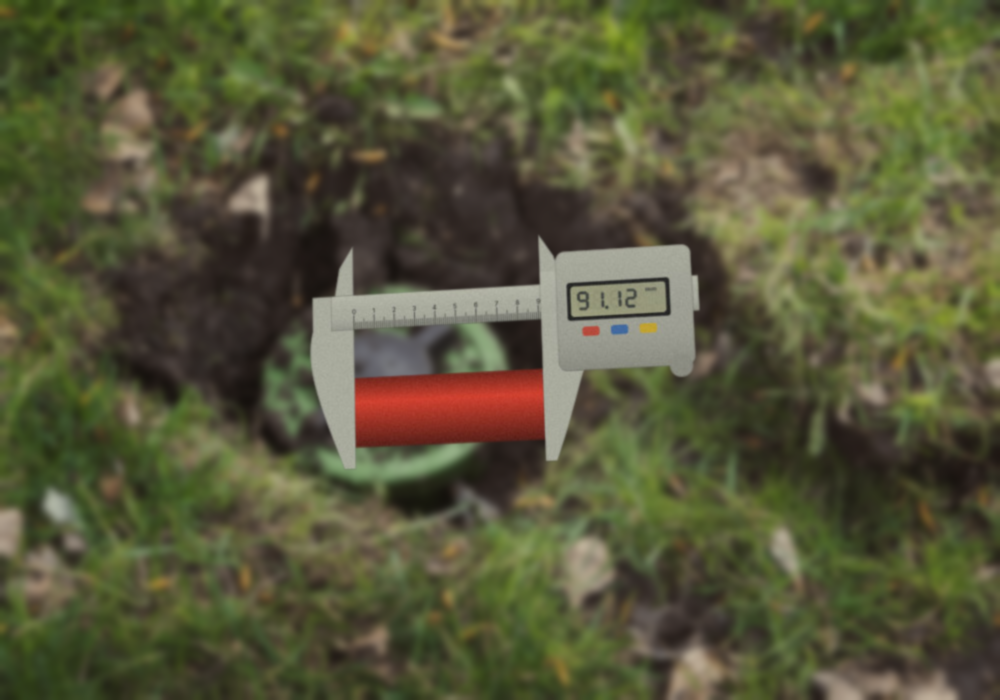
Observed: 91.12 mm
